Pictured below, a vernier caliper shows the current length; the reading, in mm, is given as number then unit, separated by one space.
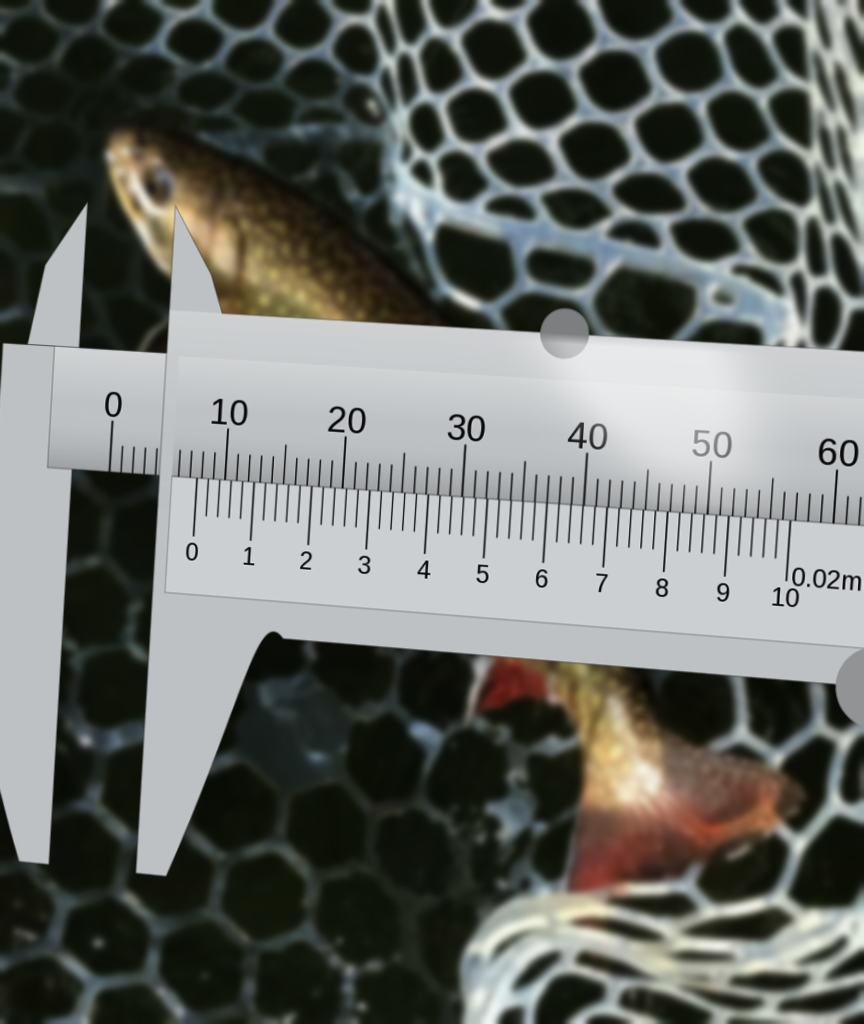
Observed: 7.6 mm
